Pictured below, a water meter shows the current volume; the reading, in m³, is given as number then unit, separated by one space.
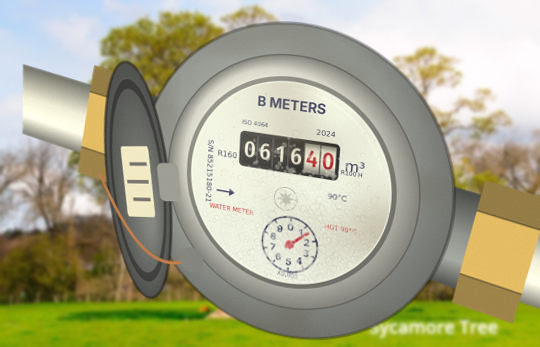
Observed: 616.401 m³
